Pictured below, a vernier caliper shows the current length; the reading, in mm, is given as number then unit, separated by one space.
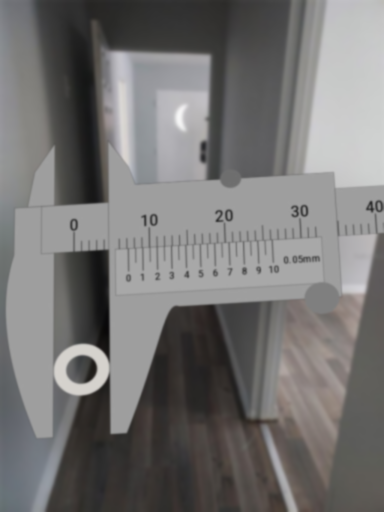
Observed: 7.2 mm
